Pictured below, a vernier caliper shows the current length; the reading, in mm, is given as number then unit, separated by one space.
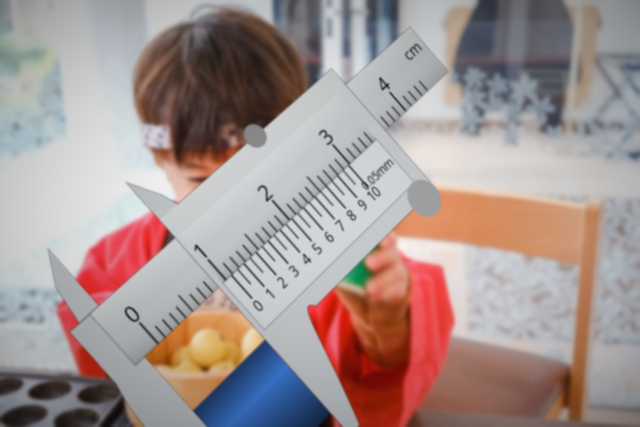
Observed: 10.8 mm
